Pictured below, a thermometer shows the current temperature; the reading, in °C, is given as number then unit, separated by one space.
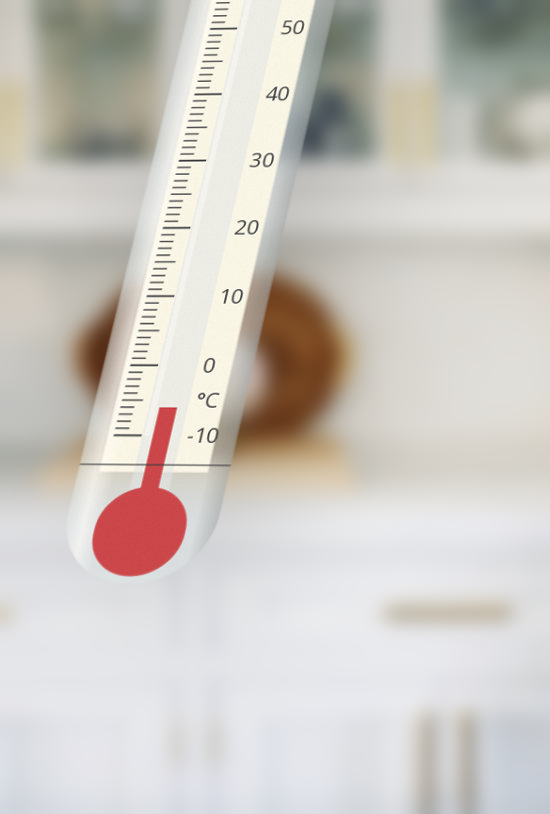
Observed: -6 °C
